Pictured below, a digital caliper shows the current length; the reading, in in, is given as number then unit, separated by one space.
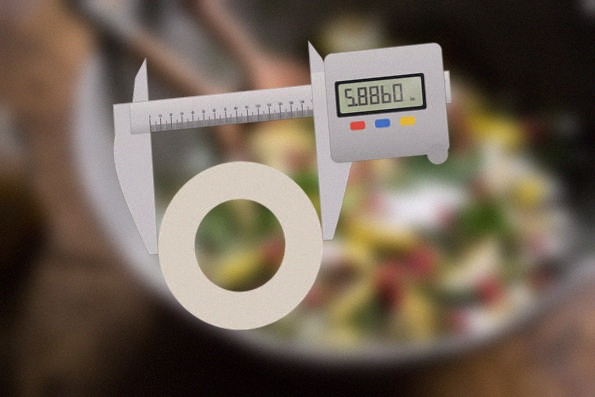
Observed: 5.8860 in
